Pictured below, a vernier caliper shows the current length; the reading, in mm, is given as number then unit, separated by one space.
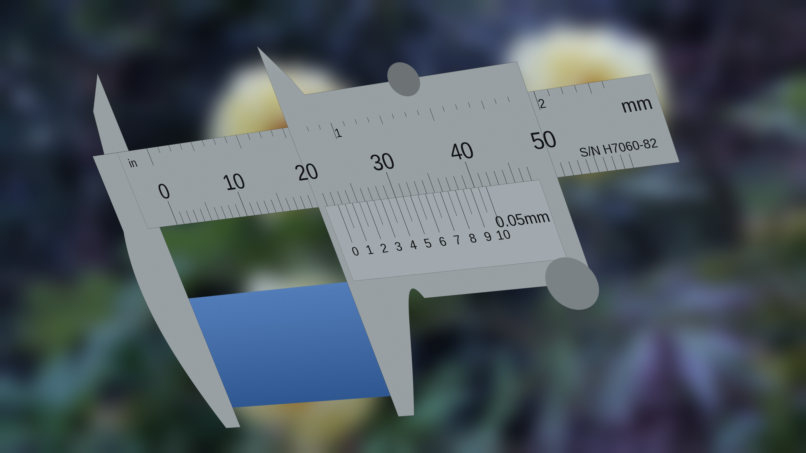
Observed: 22.4 mm
